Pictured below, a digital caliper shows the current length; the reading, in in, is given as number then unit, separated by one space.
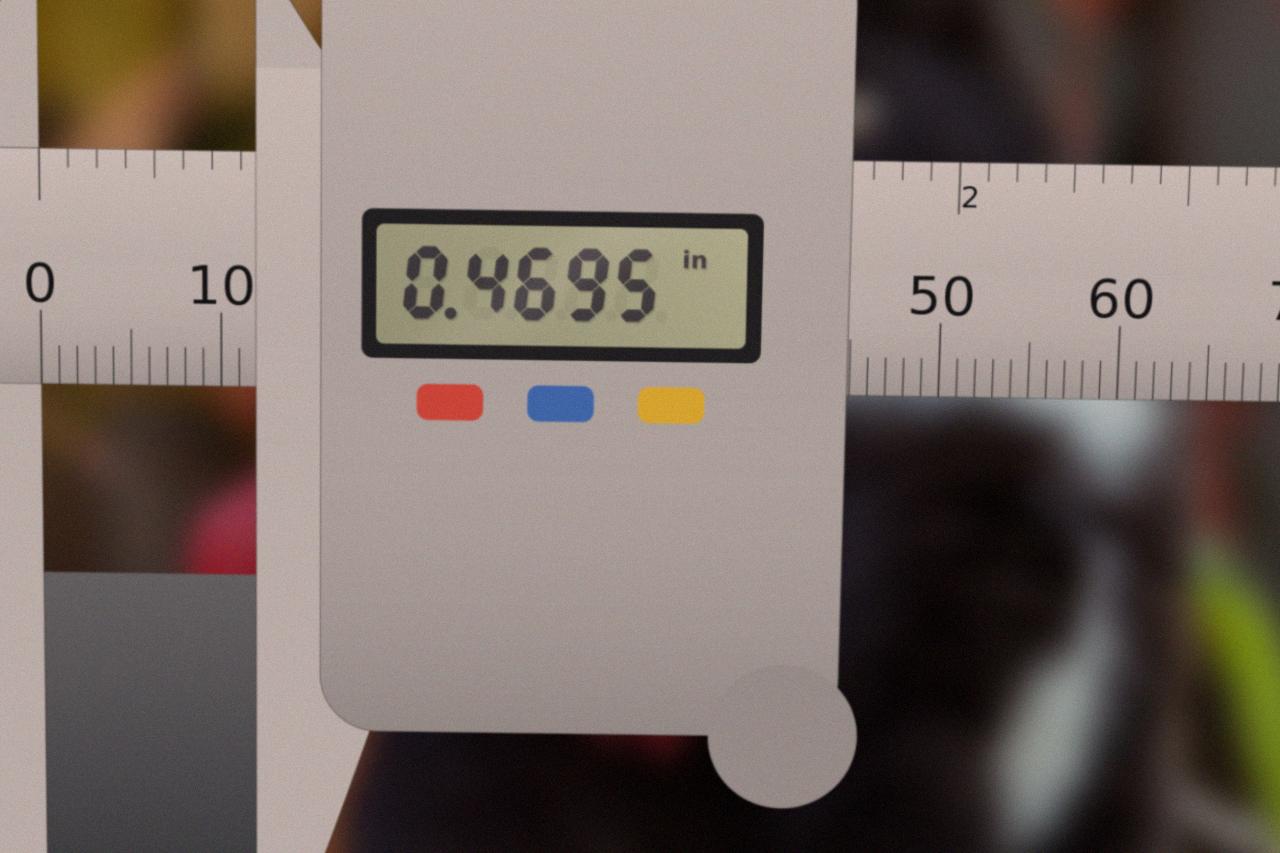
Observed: 0.4695 in
